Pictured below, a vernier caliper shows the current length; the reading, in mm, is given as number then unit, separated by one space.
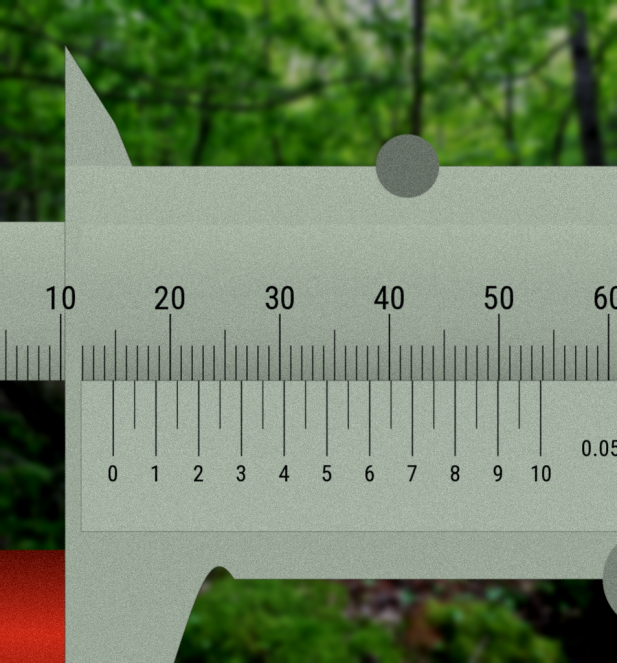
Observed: 14.8 mm
